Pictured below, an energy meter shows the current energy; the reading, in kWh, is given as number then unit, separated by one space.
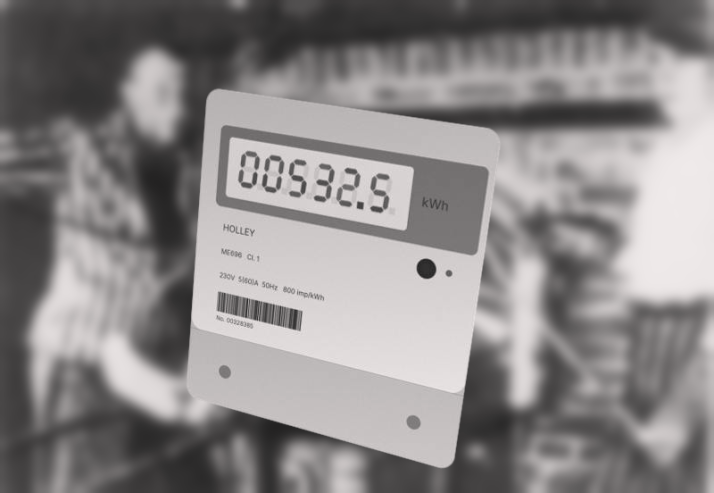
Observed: 532.5 kWh
